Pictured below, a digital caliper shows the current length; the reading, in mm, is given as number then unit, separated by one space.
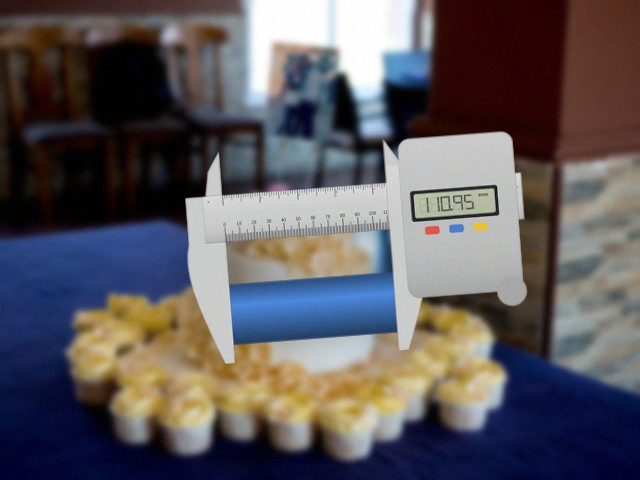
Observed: 110.95 mm
